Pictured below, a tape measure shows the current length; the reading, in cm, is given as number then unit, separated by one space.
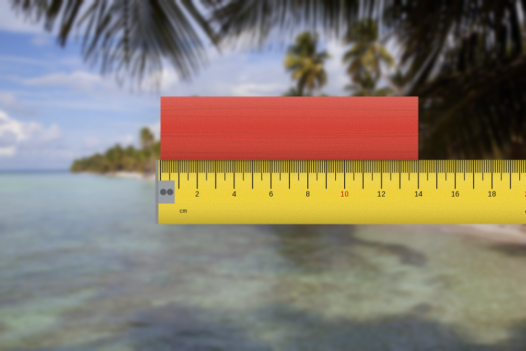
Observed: 14 cm
